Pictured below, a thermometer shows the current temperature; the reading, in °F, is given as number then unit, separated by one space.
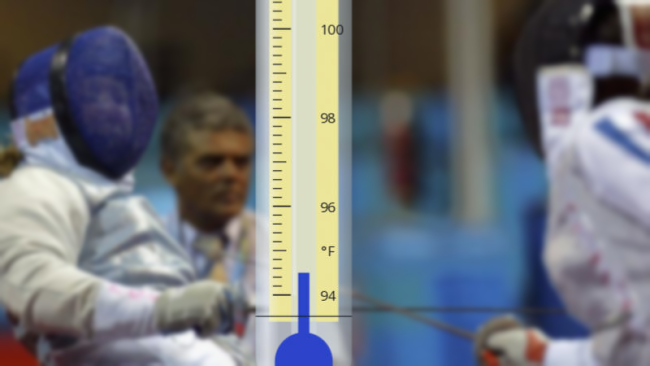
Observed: 94.5 °F
